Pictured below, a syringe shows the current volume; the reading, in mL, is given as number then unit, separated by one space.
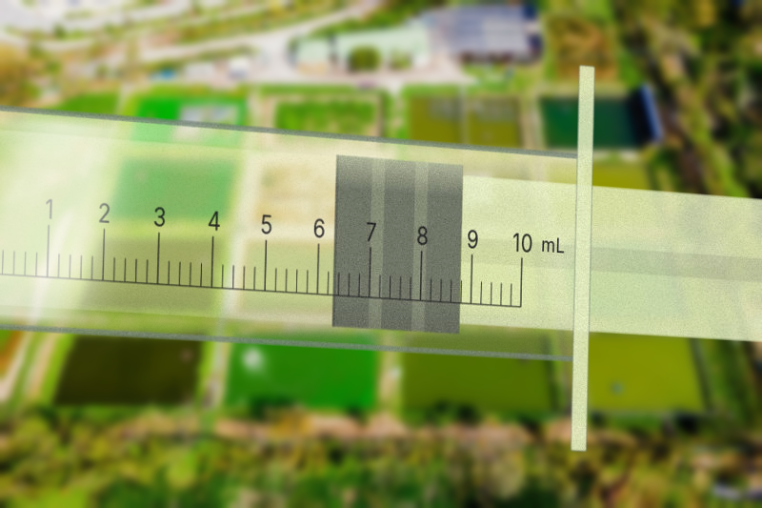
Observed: 6.3 mL
